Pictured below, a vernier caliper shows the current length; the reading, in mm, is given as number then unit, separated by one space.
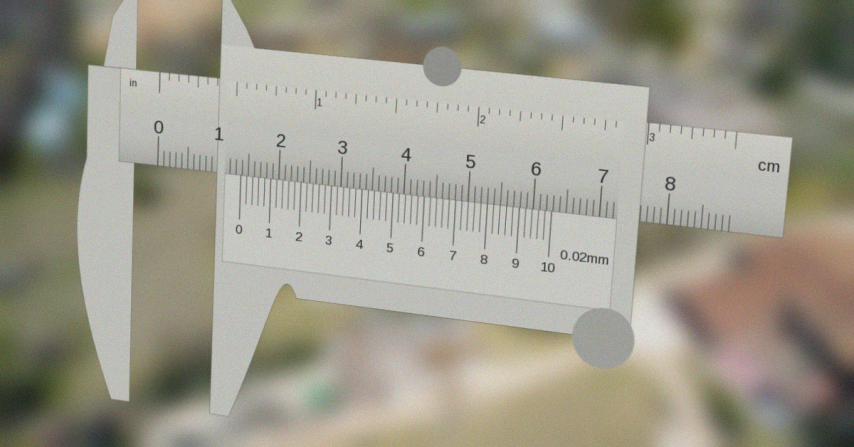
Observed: 13.8 mm
